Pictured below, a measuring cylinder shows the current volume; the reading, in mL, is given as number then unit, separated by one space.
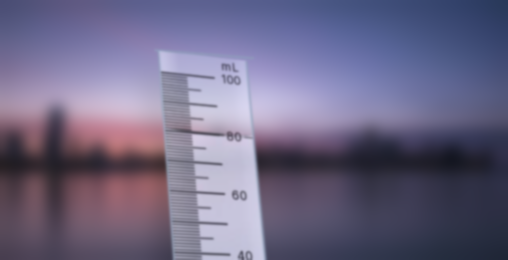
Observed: 80 mL
